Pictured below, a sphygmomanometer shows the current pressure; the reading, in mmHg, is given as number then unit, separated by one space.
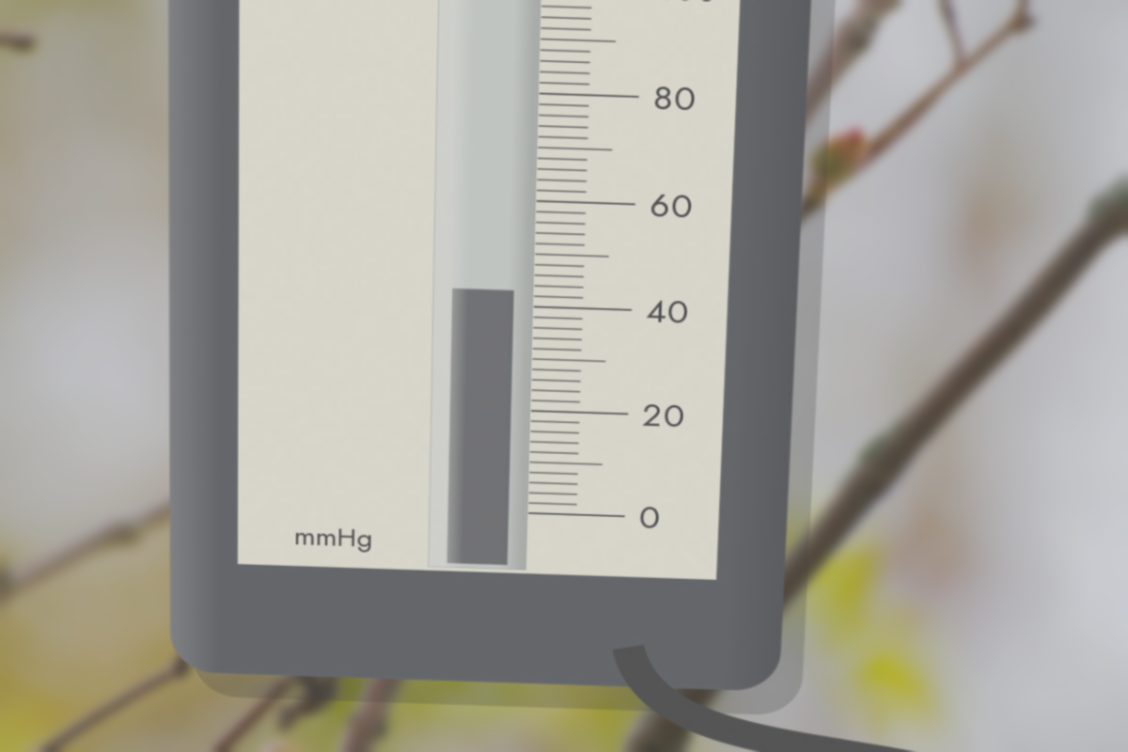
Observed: 43 mmHg
